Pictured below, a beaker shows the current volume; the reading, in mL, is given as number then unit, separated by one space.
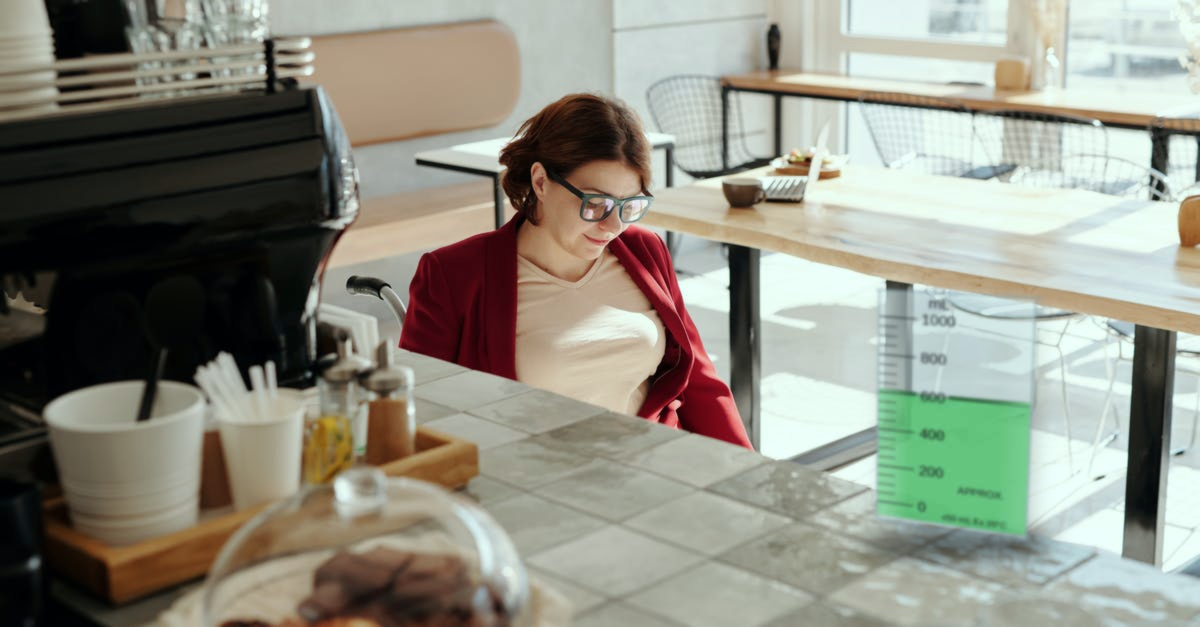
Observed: 600 mL
